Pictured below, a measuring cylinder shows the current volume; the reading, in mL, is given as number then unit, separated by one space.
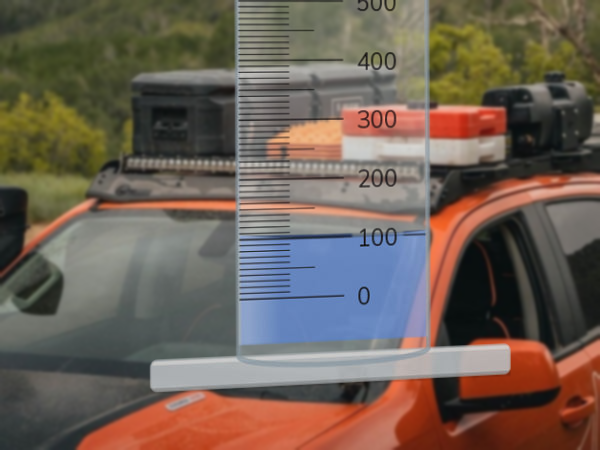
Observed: 100 mL
